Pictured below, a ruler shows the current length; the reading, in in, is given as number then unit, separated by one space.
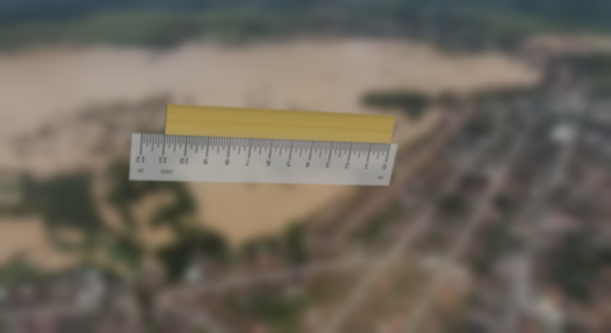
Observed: 11 in
